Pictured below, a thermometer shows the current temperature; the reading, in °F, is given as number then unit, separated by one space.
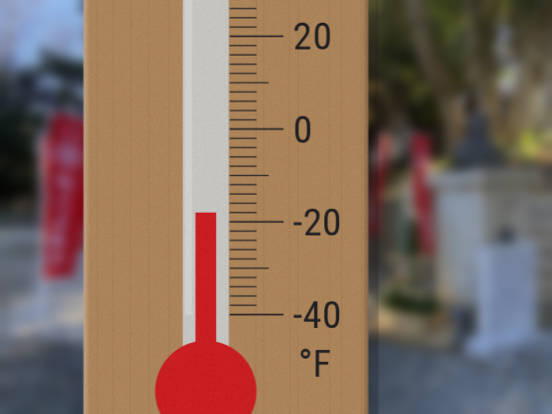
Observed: -18 °F
